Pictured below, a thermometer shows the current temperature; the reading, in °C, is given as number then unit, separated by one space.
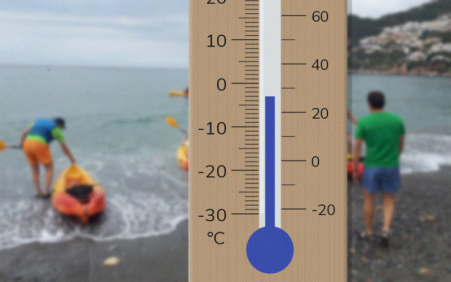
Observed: -3 °C
